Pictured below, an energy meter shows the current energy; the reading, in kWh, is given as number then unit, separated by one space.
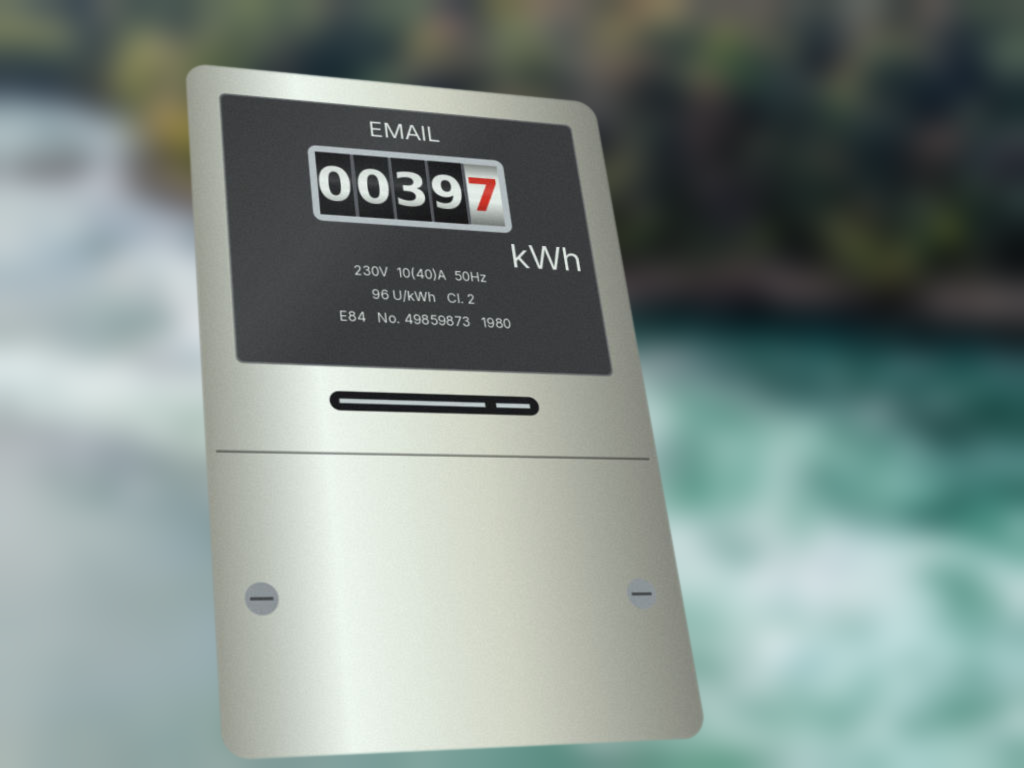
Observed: 39.7 kWh
